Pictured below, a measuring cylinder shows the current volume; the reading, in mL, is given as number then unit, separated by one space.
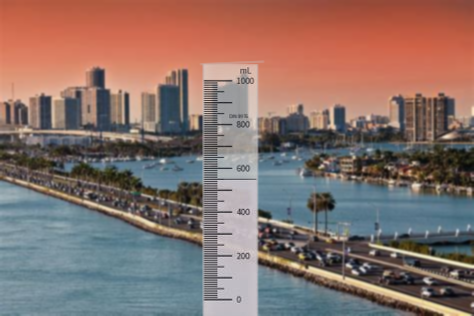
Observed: 550 mL
